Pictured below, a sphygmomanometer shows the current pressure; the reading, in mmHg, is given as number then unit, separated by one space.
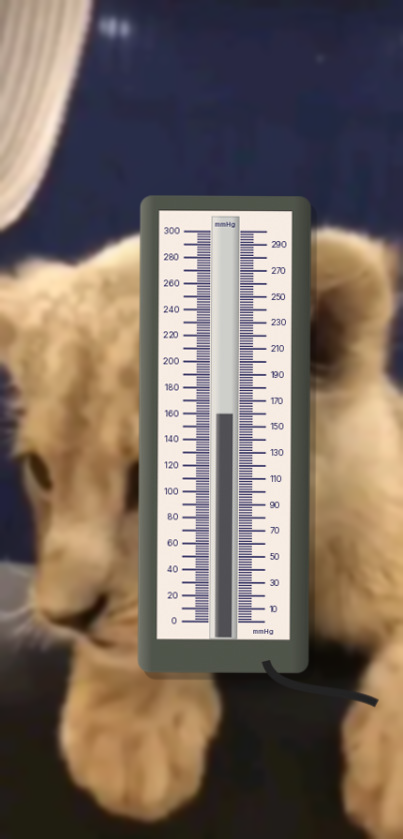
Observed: 160 mmHg
